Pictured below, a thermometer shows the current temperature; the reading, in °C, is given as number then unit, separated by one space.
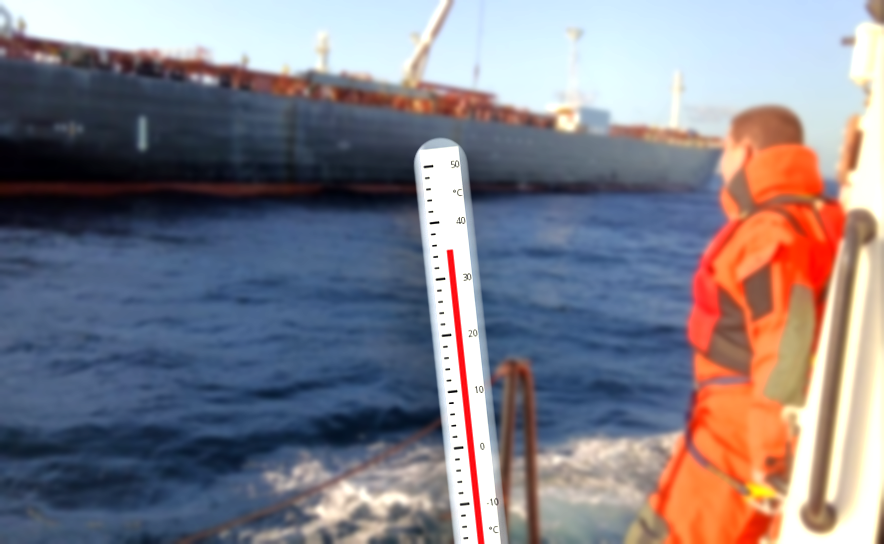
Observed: 35 °C
